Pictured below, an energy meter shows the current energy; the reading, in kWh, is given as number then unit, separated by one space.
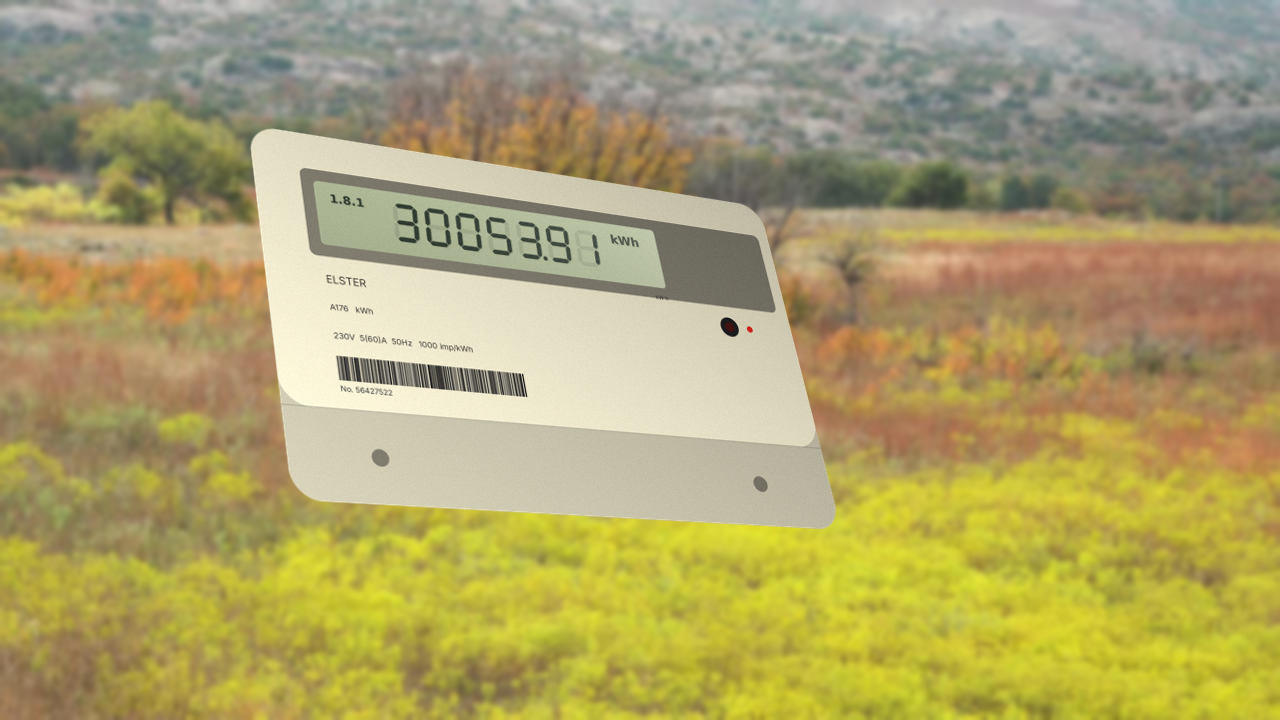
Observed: 30053.91 kWh
